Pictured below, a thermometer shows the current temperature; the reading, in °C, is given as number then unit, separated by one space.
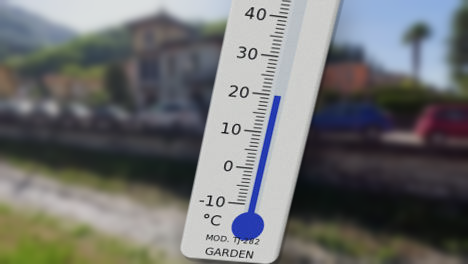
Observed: 20 °C
